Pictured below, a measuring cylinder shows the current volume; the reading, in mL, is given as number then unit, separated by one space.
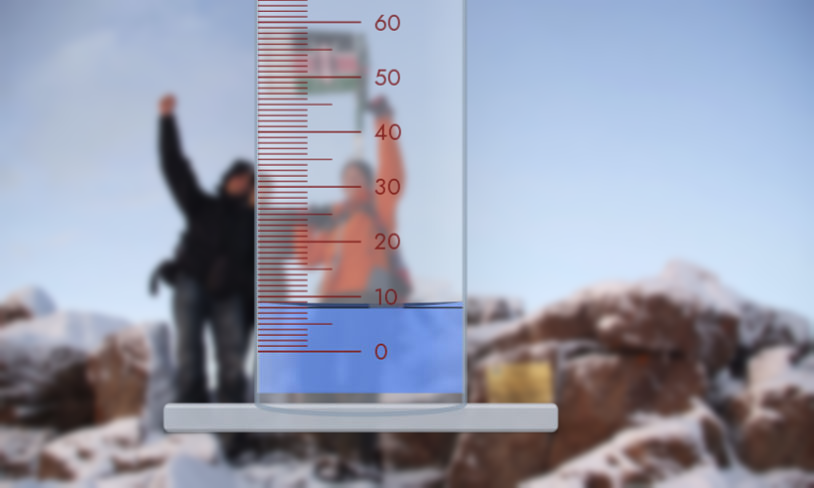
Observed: 8 mL
